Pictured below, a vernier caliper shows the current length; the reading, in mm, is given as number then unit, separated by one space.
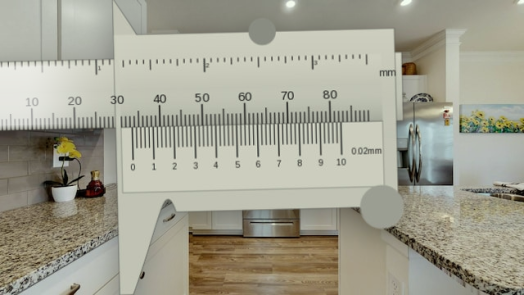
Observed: 33.5 mm
